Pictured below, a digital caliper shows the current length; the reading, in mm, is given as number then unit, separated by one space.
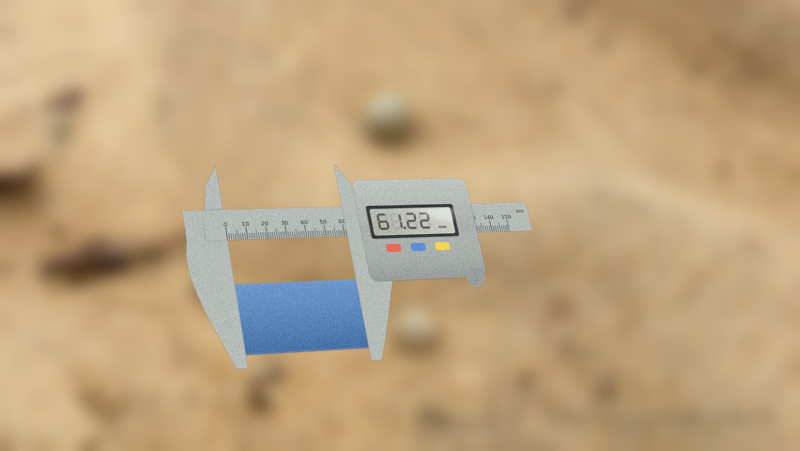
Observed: 61.22 mm
